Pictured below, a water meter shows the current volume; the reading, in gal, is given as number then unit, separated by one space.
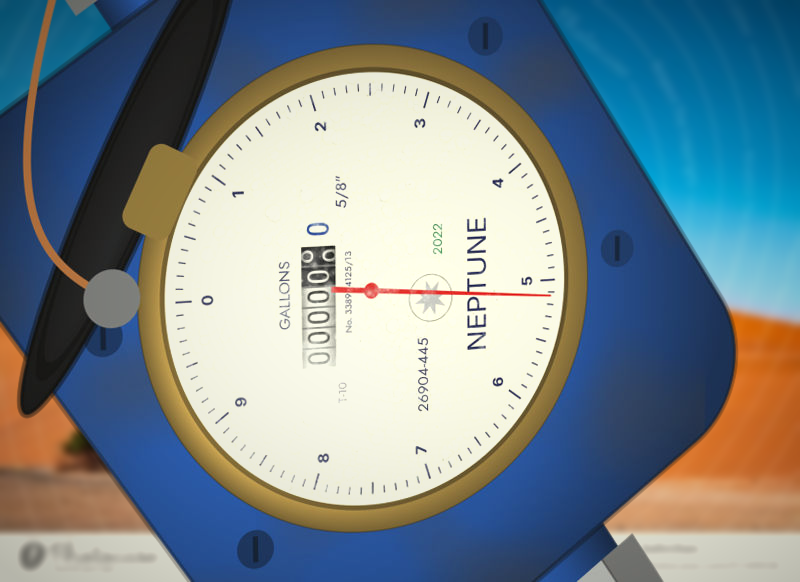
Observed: 85.1 gal
